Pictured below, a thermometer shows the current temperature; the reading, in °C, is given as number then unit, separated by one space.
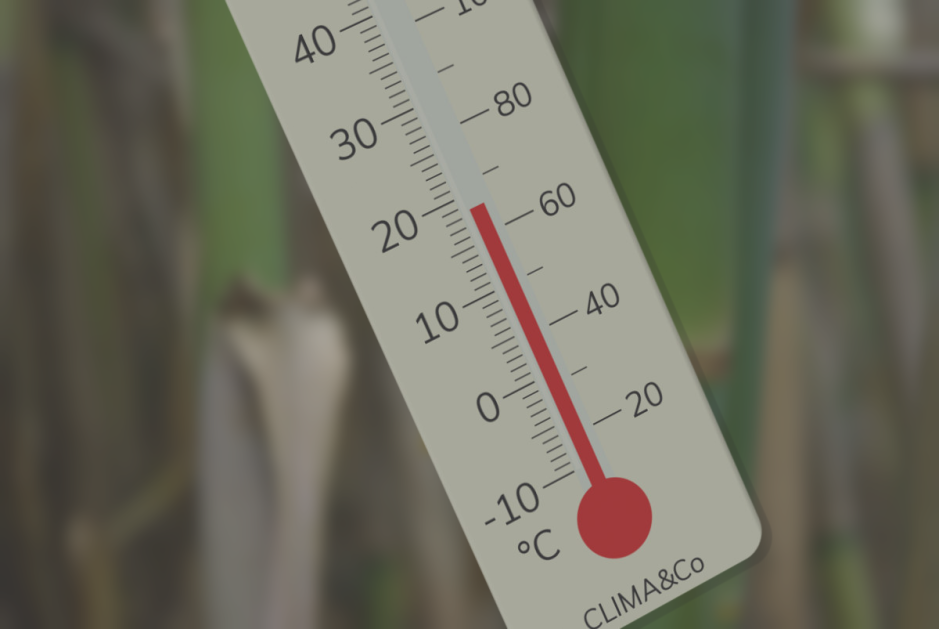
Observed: 18.5 °C
